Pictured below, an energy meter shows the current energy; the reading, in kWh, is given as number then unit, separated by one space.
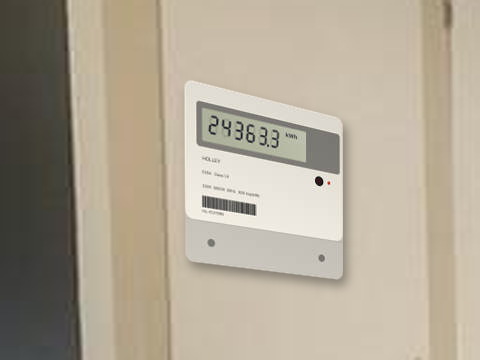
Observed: 24363.3 kWh
